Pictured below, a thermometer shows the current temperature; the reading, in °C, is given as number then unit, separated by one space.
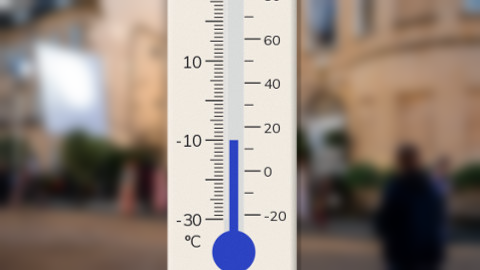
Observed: -10 °C
